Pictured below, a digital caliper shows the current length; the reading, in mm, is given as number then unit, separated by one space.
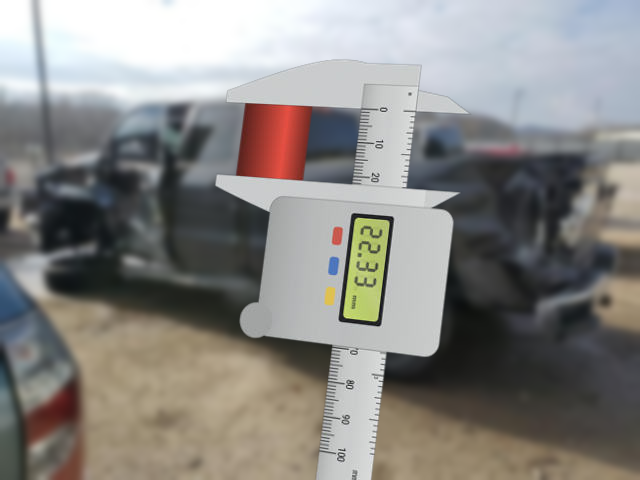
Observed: 22.33 mm
